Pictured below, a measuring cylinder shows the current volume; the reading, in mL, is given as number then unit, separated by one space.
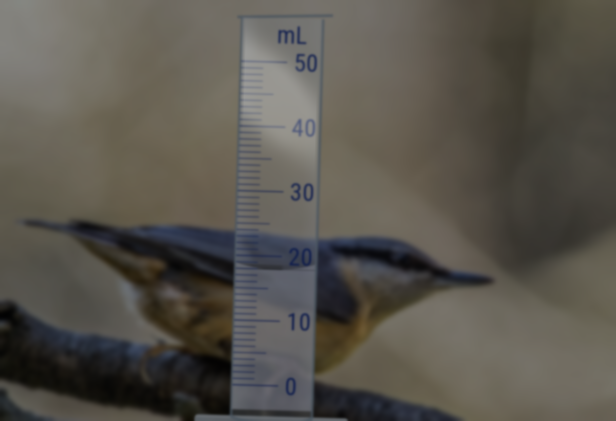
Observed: 18 mL
